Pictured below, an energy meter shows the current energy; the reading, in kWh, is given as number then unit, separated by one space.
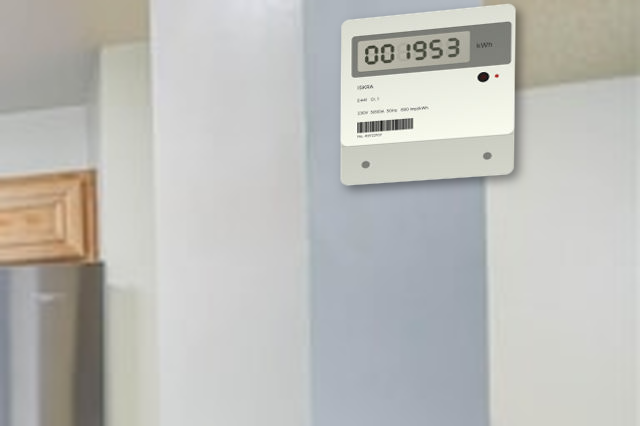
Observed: 1953 kWh
